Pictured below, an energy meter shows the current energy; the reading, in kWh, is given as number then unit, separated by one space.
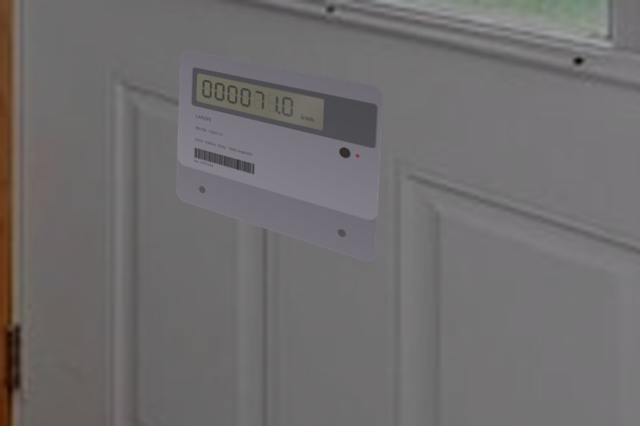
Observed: 71.0 kWh
